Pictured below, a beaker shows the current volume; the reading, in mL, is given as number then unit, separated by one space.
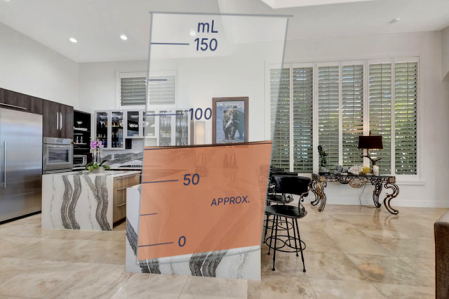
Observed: 75 mL
